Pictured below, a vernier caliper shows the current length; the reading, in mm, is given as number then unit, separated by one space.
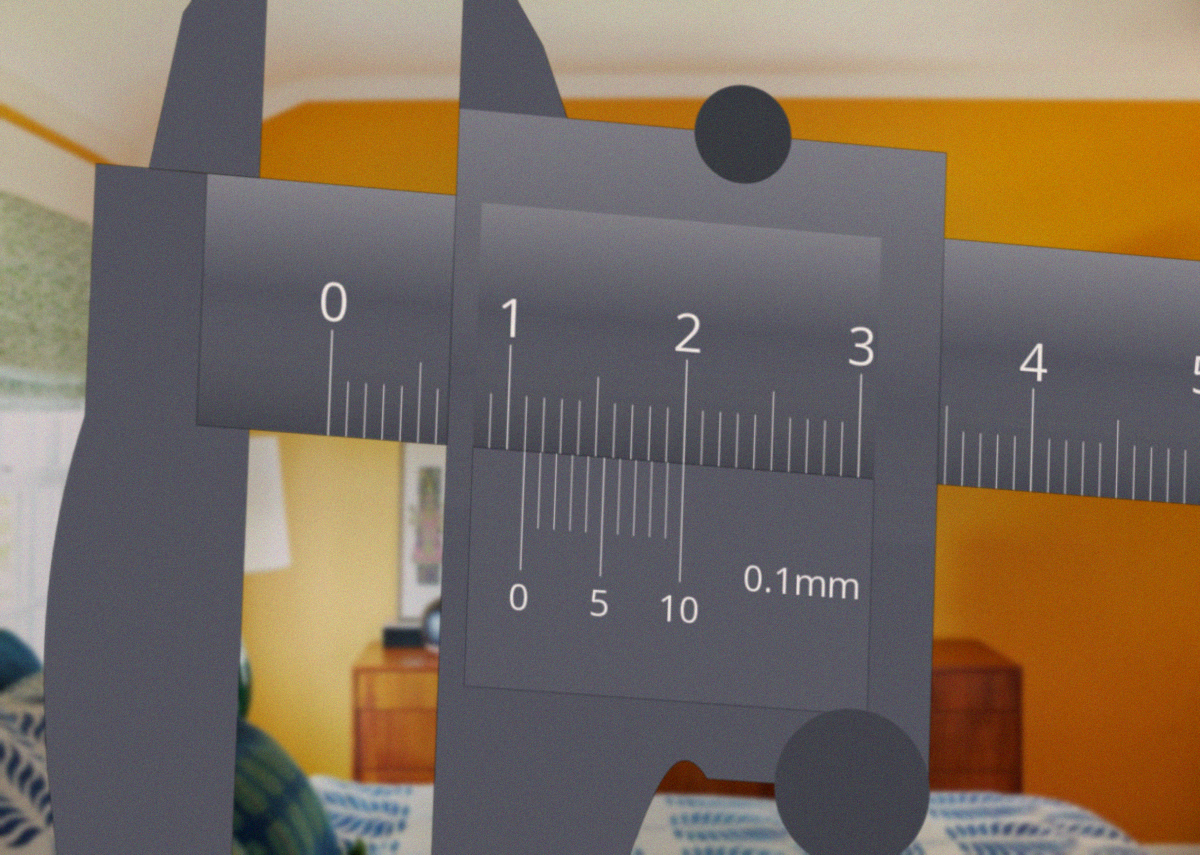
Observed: 11.0 mm
